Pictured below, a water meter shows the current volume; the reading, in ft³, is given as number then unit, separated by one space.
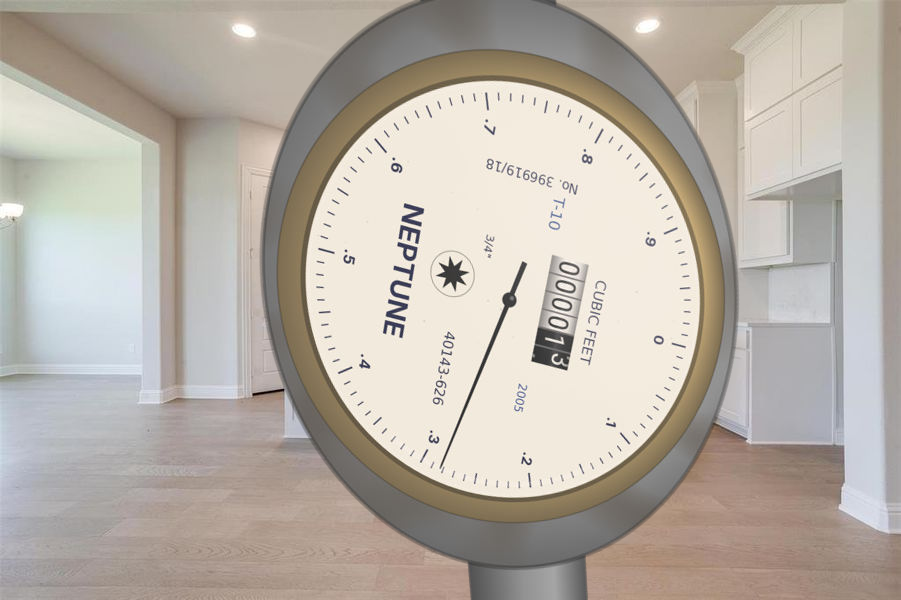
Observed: 13.28 ft³
